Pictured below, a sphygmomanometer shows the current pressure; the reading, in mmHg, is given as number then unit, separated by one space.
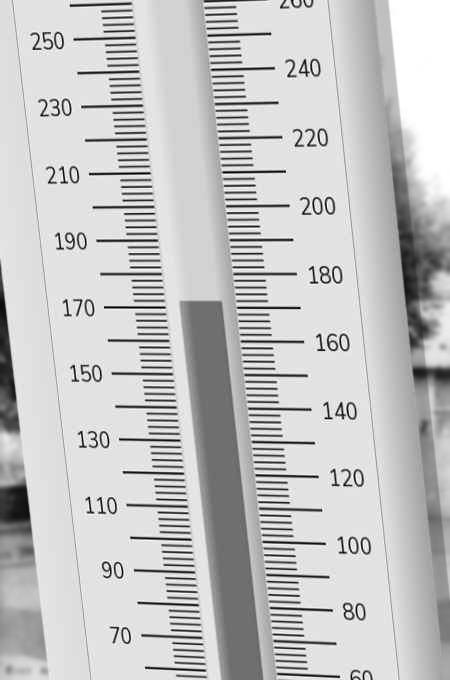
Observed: 172 mmHg
